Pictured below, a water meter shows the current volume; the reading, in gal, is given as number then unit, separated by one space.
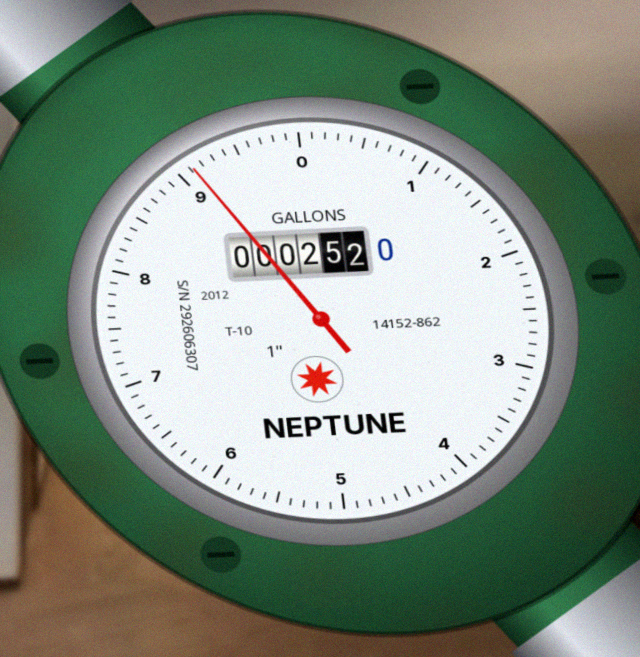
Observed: 2519.1 gal
